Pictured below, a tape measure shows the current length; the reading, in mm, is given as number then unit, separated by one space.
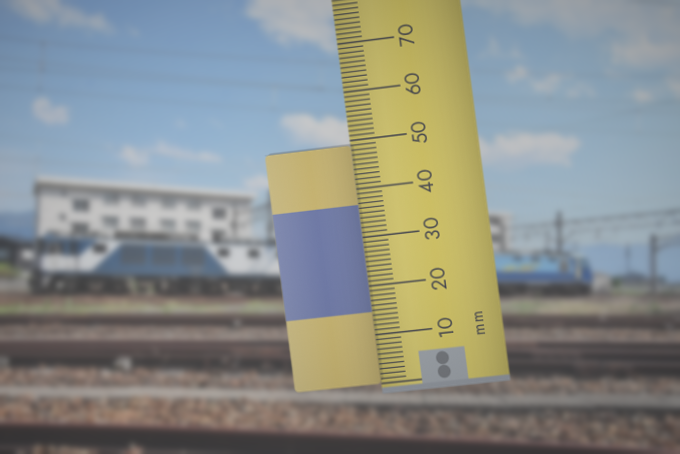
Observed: 49 mm
